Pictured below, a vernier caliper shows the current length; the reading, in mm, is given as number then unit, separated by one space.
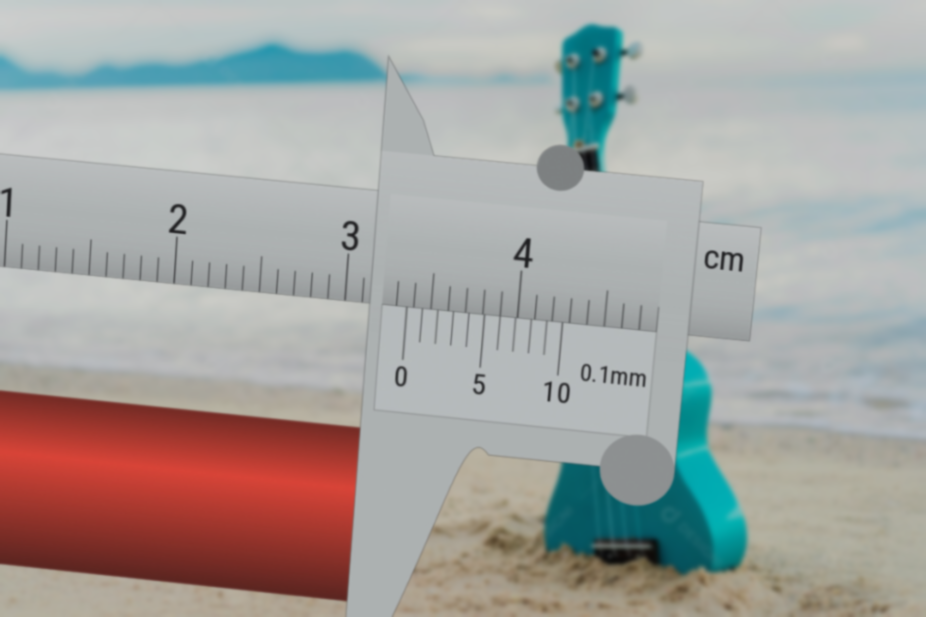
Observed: 33.6 mm
